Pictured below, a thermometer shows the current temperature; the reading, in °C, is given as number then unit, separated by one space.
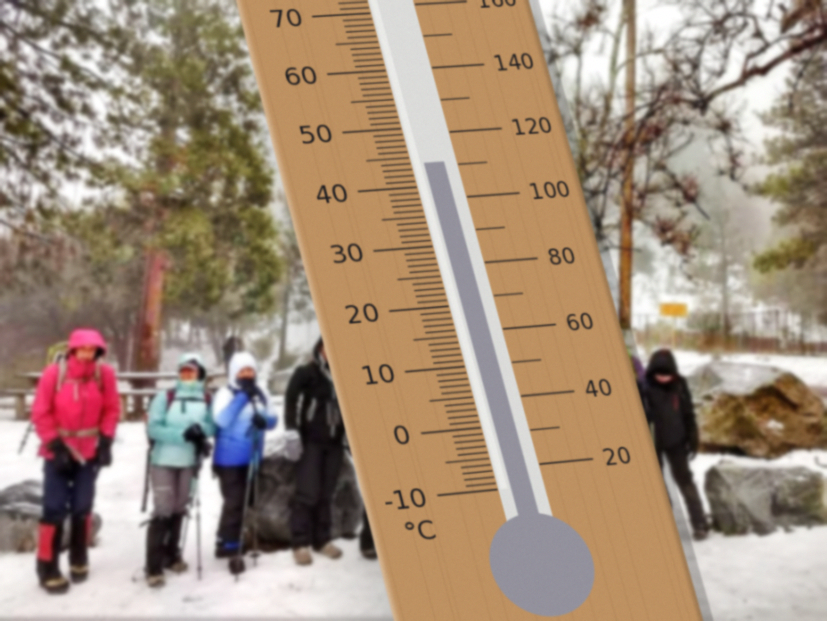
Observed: 44 °C
